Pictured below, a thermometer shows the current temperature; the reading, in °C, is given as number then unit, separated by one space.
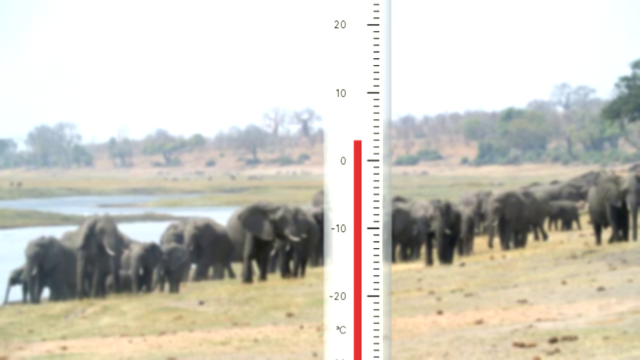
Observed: 3 °C
